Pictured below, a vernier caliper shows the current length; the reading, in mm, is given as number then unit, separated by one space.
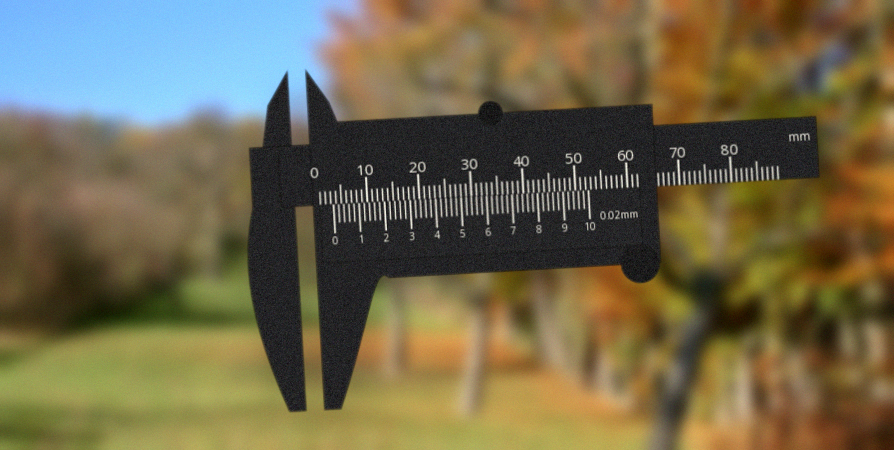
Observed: 3.5 mm
